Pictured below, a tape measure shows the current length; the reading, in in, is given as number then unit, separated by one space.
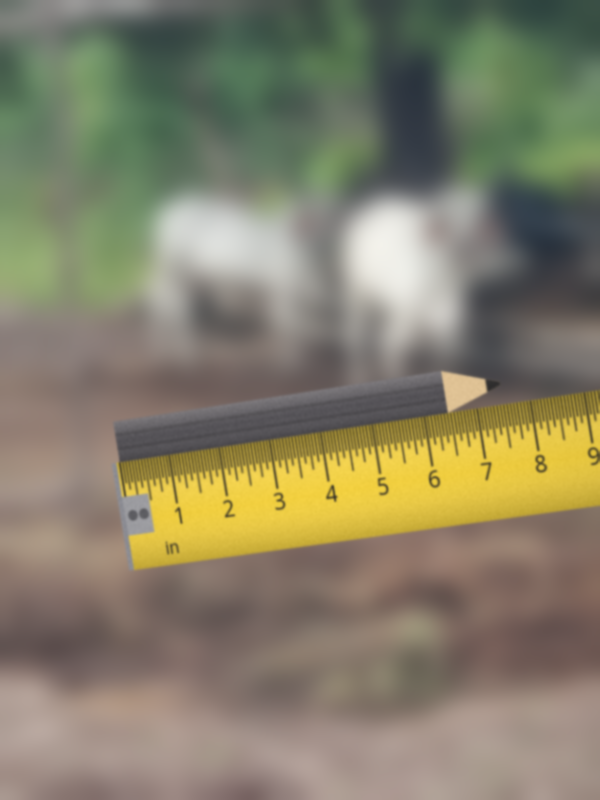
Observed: 7.5 in
